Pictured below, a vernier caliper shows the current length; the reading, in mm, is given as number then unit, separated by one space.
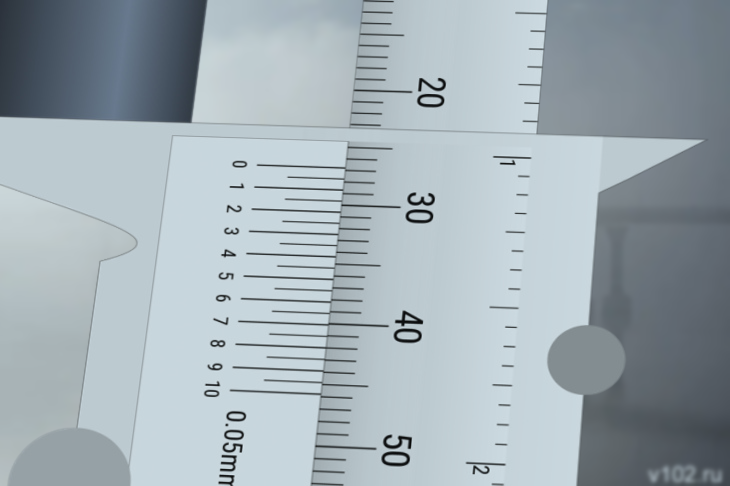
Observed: 26.8 mm
